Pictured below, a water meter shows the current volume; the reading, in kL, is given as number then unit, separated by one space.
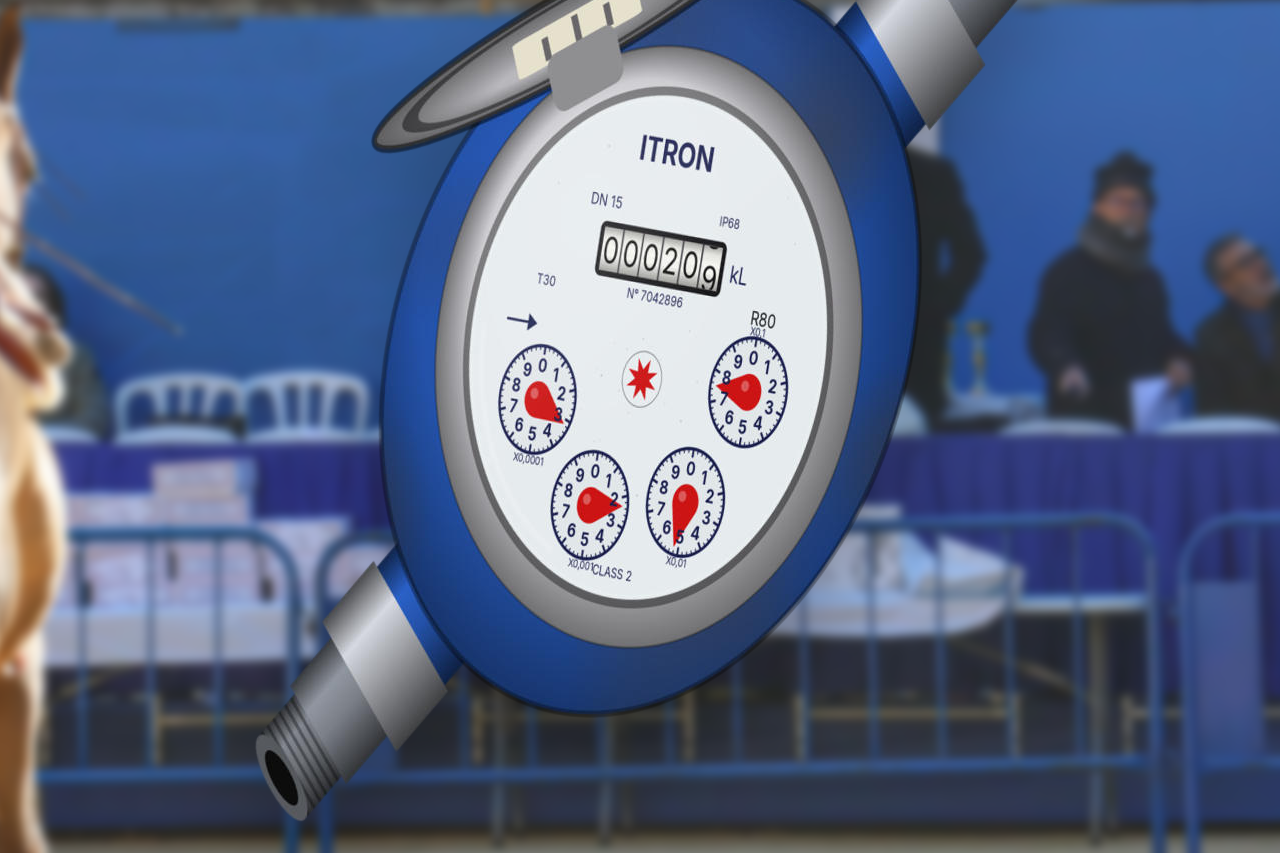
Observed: 208.7523 kL
